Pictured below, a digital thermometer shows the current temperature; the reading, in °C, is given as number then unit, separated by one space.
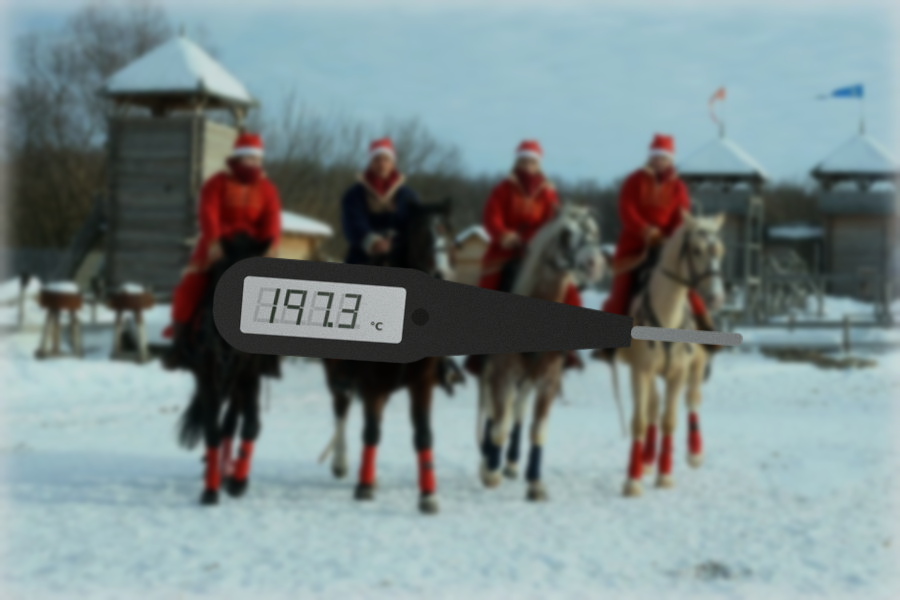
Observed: 197.3 °C
